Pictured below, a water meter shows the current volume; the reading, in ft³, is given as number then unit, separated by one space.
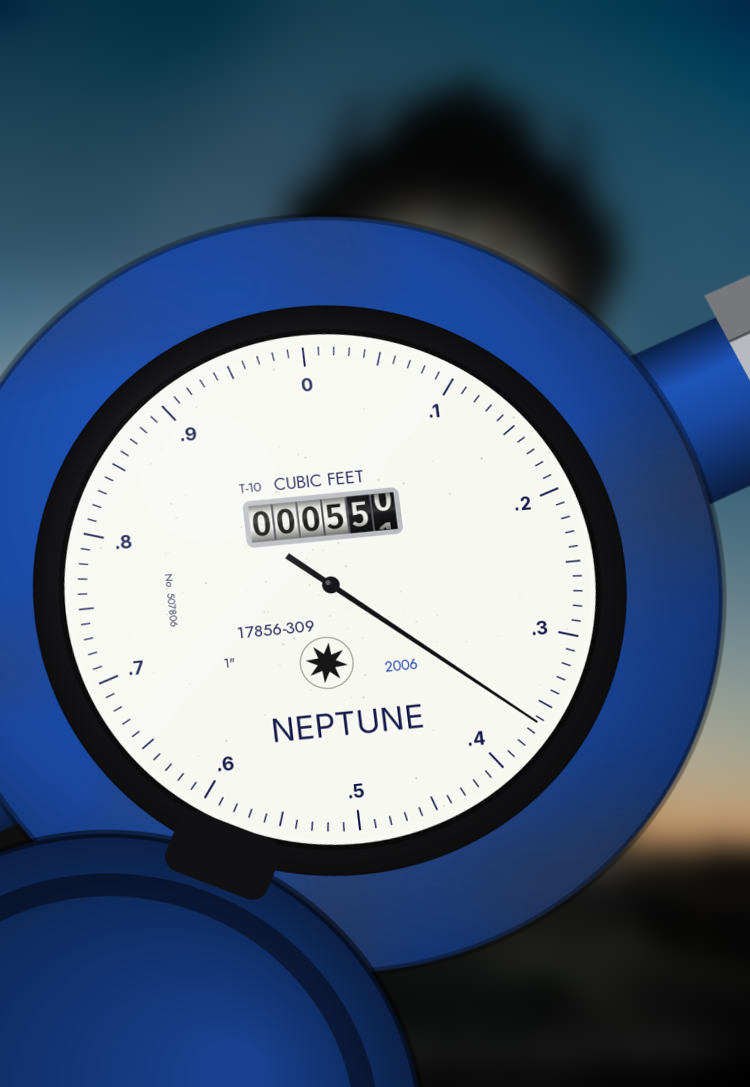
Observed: 550.36 ft³
